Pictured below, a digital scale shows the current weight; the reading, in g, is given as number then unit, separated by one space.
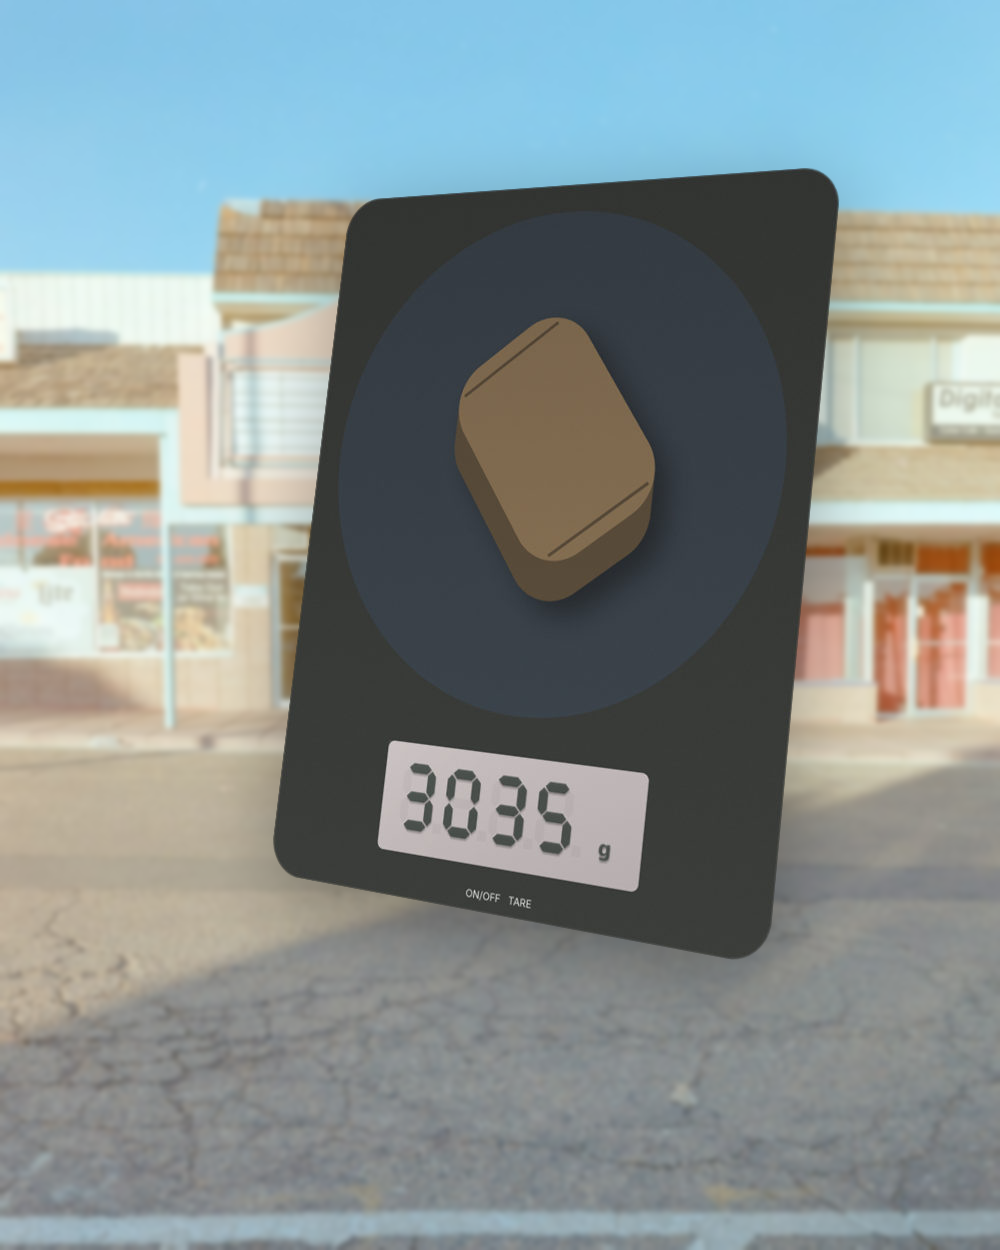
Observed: 3035 g
